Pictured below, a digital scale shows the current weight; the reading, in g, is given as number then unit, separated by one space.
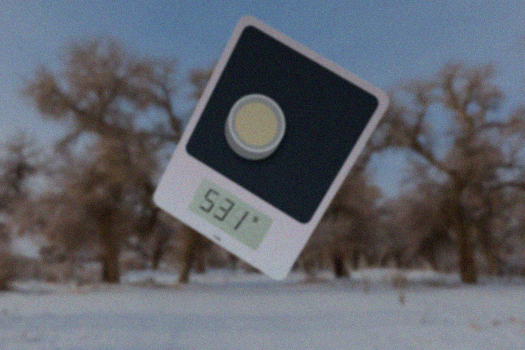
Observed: 531 g
